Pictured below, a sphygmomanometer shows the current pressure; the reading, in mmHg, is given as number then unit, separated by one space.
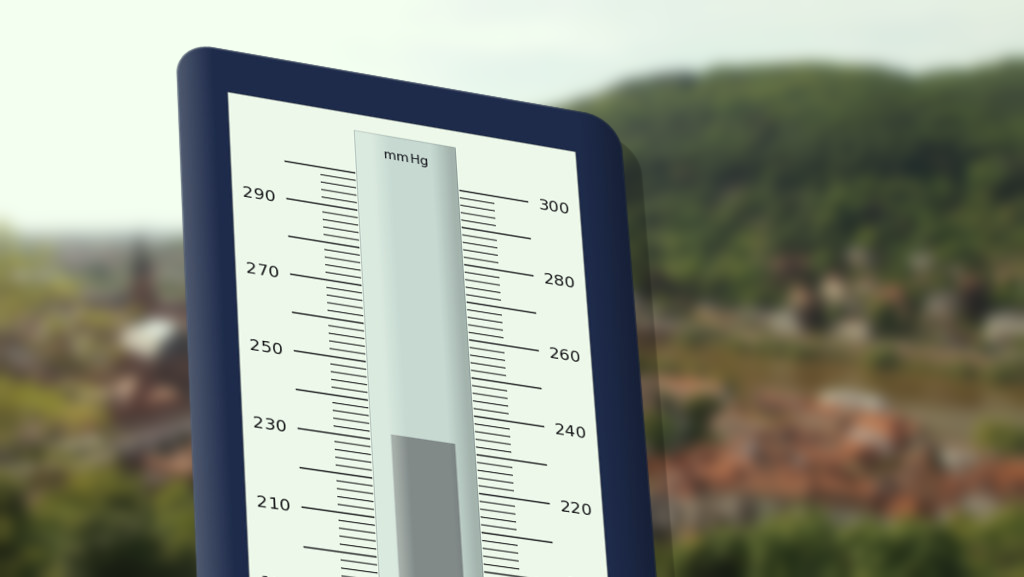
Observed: 232 mmHg
